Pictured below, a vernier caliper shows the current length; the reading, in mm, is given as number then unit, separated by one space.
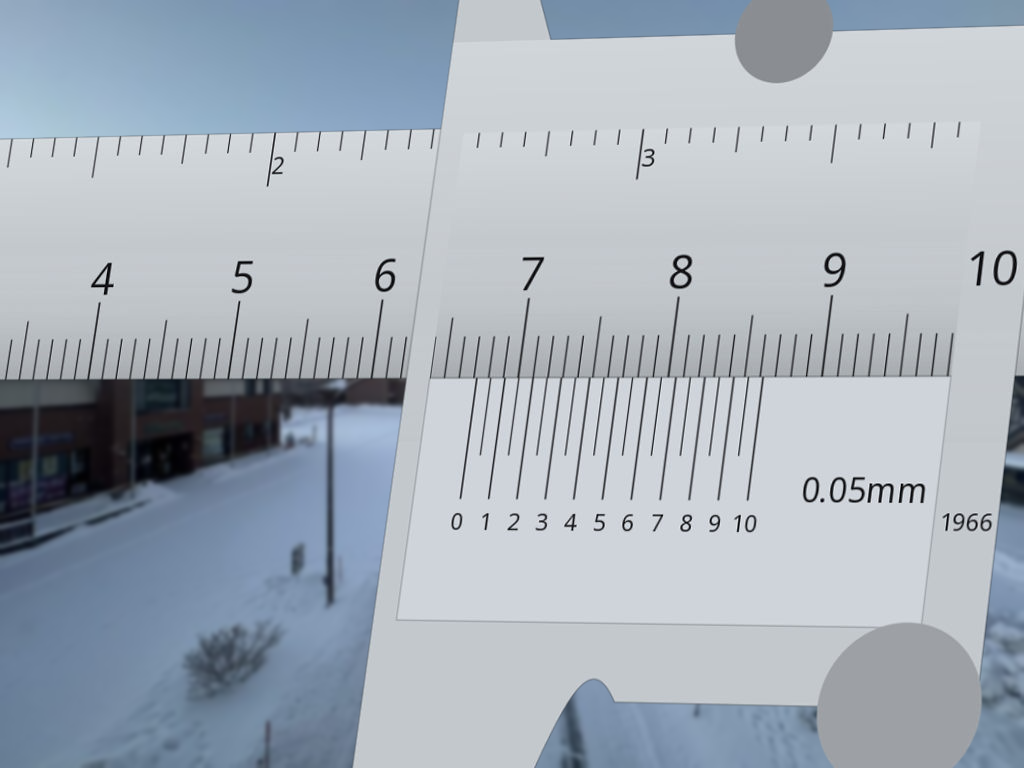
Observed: 67.2 mm
